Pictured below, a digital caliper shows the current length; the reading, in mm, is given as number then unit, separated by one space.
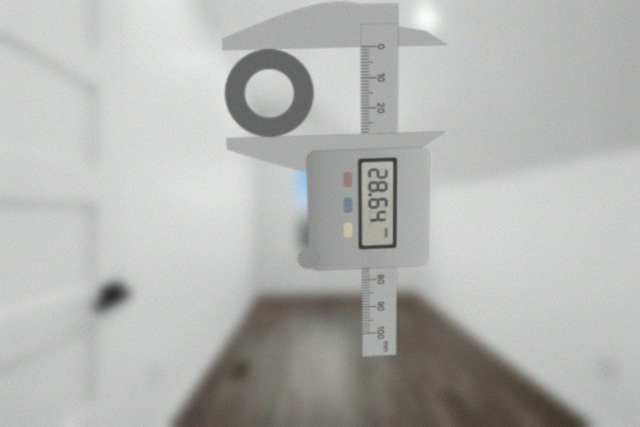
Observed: 28.64 mm
